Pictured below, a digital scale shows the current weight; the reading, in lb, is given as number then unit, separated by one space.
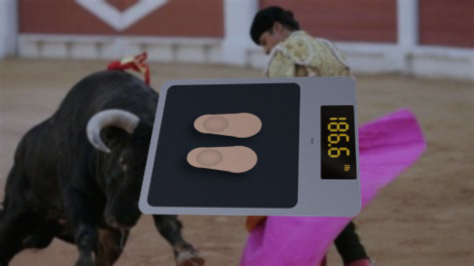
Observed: 186.6 lb
